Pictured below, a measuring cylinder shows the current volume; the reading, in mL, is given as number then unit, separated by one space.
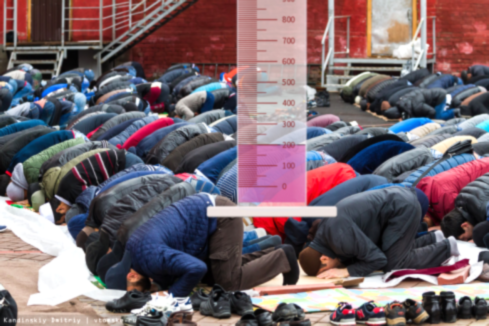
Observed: 200 mL
